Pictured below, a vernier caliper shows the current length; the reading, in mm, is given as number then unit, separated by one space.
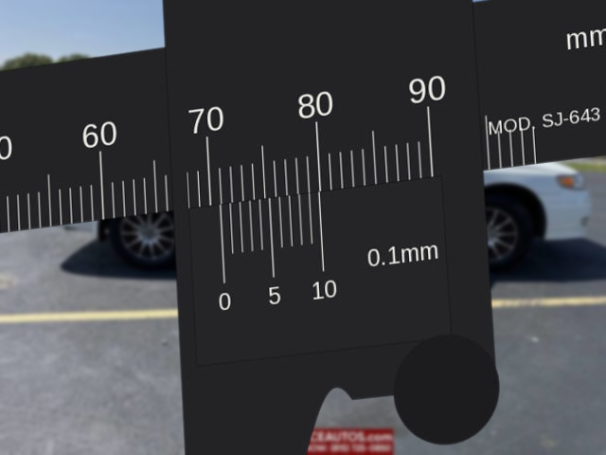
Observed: 70.9 mm
